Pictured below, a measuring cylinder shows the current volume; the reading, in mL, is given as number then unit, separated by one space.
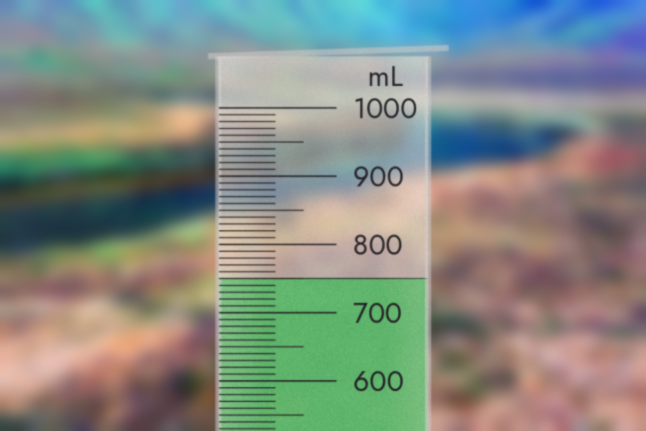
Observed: 750 mL
